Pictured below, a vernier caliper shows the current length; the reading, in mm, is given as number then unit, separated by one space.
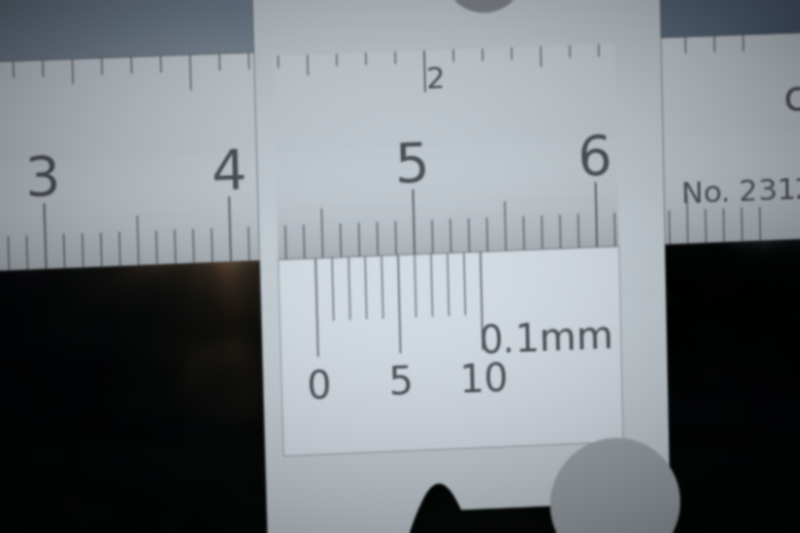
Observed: 44.6 mm
